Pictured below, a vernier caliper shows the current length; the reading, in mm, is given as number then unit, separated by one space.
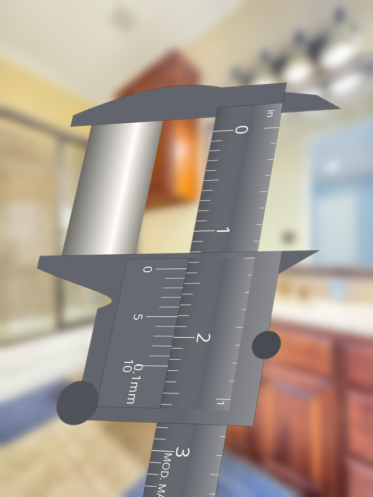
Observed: 13.6 mm
